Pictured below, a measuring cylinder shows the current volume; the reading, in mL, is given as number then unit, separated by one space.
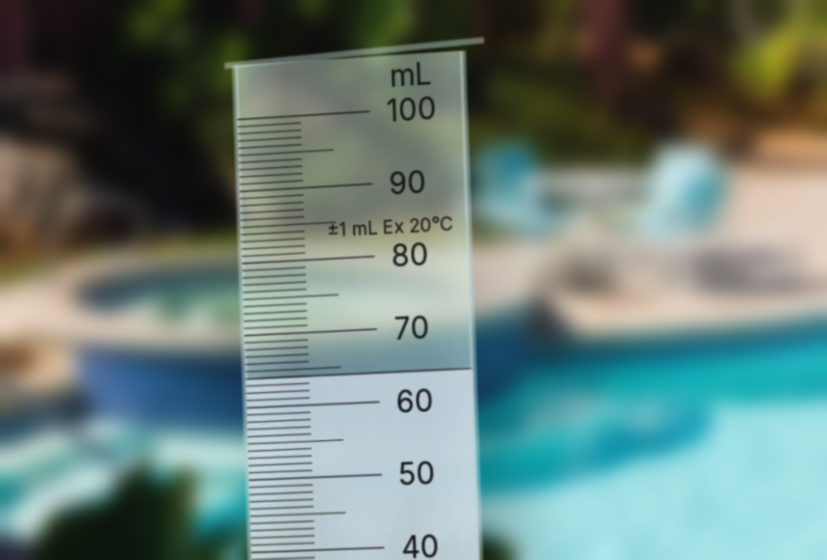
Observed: 64 mL
